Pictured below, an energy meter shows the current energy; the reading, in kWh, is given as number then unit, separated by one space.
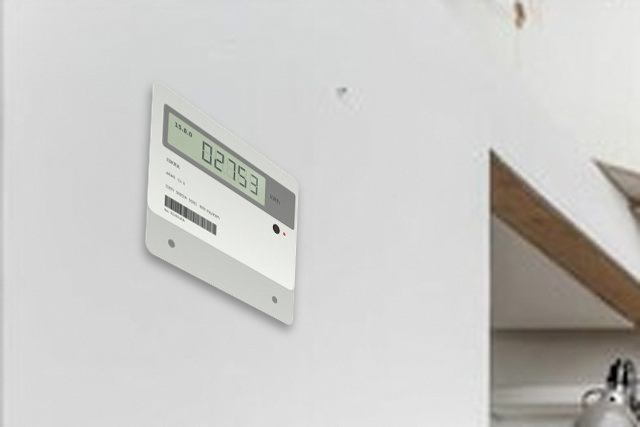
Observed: 2753 kWh
